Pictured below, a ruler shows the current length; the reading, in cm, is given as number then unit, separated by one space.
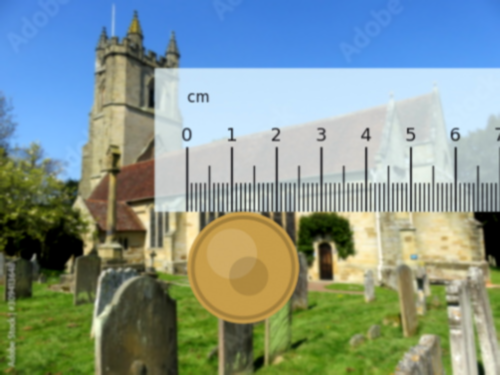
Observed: 2.5 cm
